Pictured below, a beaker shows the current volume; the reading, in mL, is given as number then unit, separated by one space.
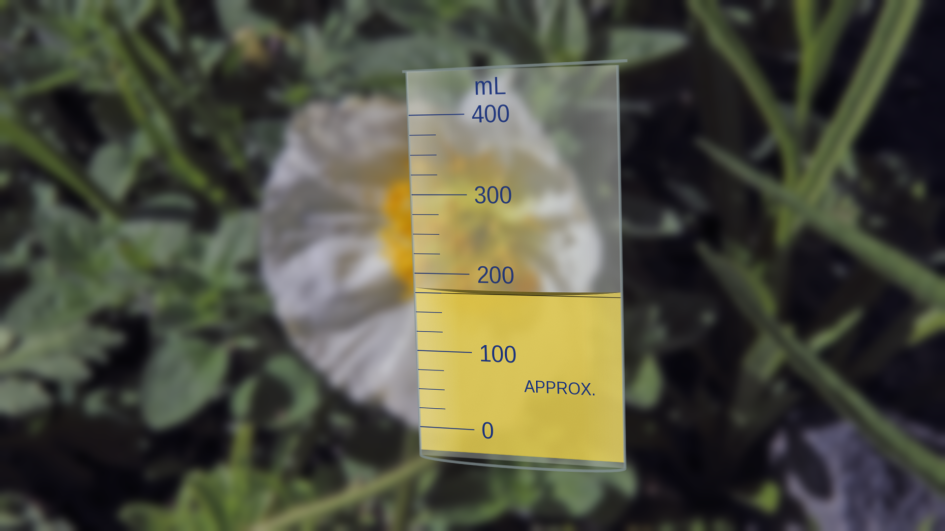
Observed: 175 mL
